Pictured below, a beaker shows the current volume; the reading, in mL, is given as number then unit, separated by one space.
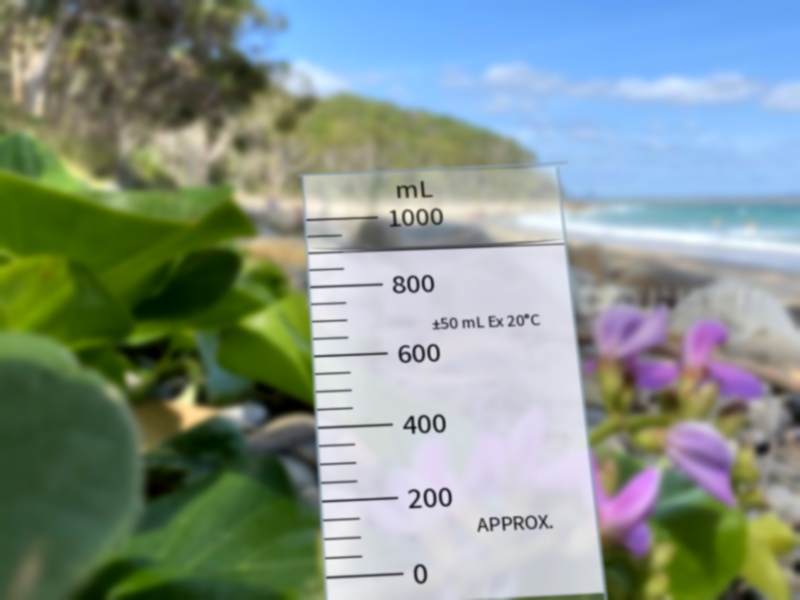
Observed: 900 mL
